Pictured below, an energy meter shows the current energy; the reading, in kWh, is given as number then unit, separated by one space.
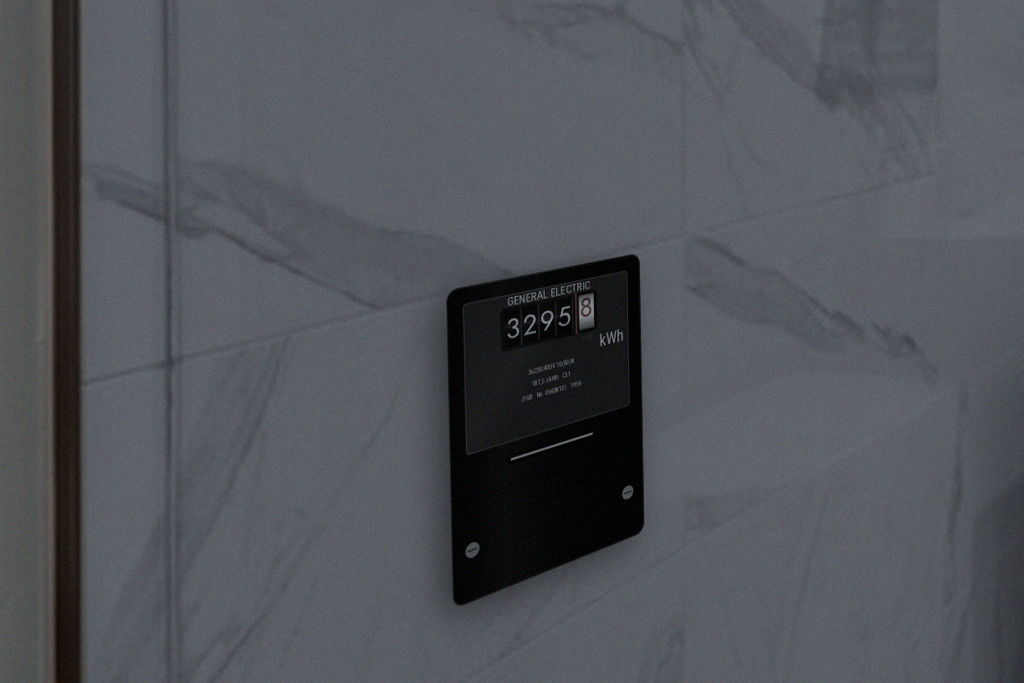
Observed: 3295.8 kWh
